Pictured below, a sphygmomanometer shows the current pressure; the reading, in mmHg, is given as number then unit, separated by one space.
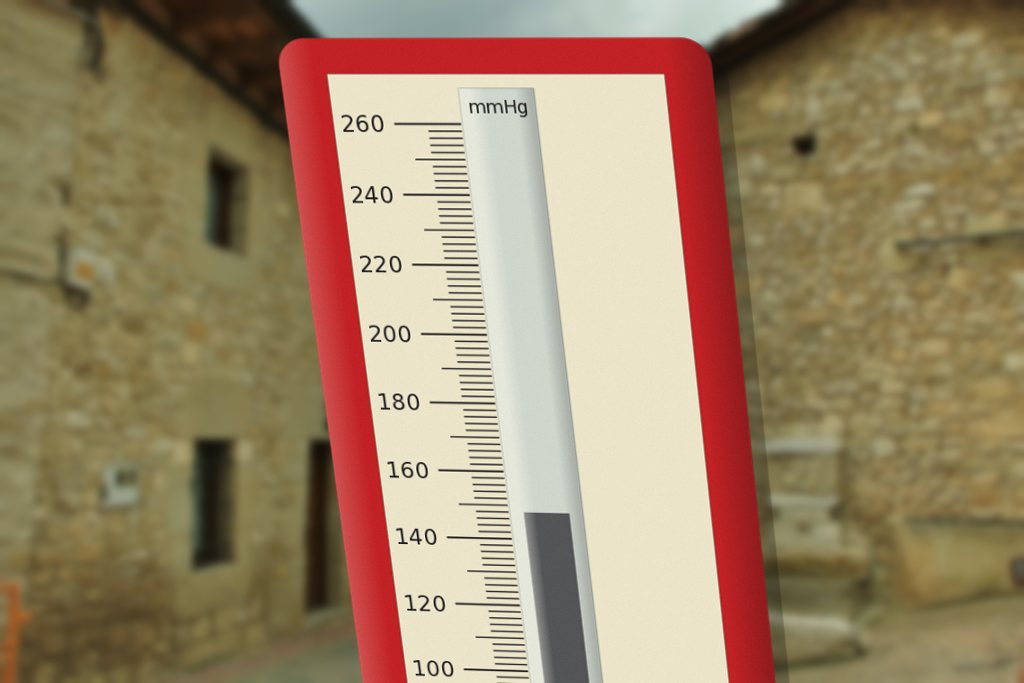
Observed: 148 mmHg
